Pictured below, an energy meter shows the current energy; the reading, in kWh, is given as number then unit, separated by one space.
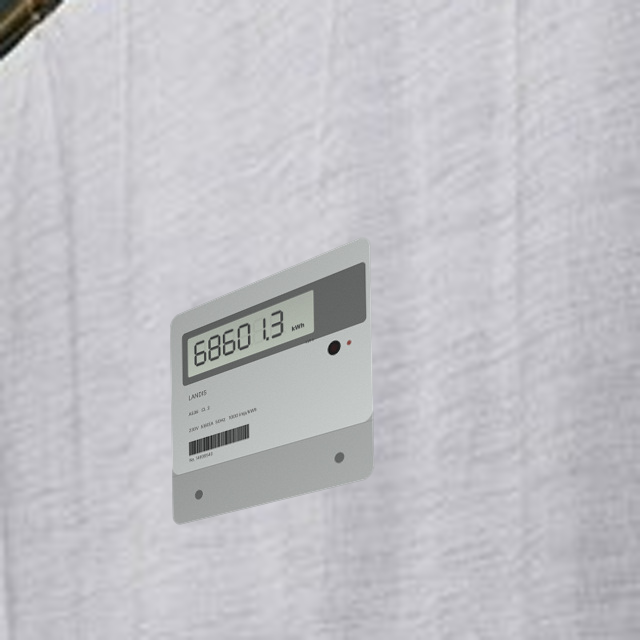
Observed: 68601.3 kWh
